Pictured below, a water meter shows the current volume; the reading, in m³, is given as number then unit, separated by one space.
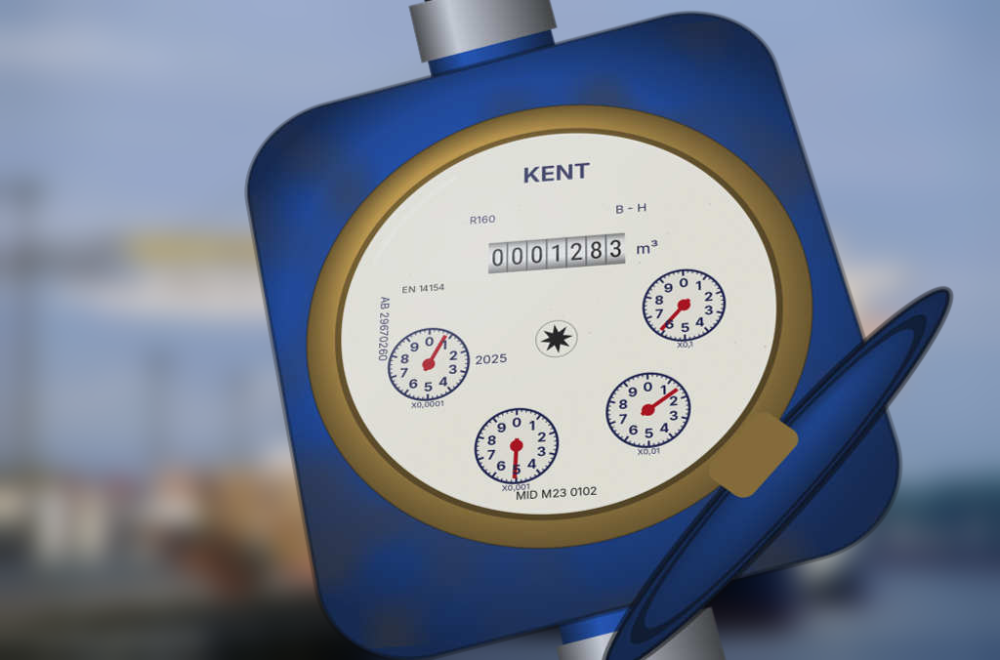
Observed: 1283.6150 m³
